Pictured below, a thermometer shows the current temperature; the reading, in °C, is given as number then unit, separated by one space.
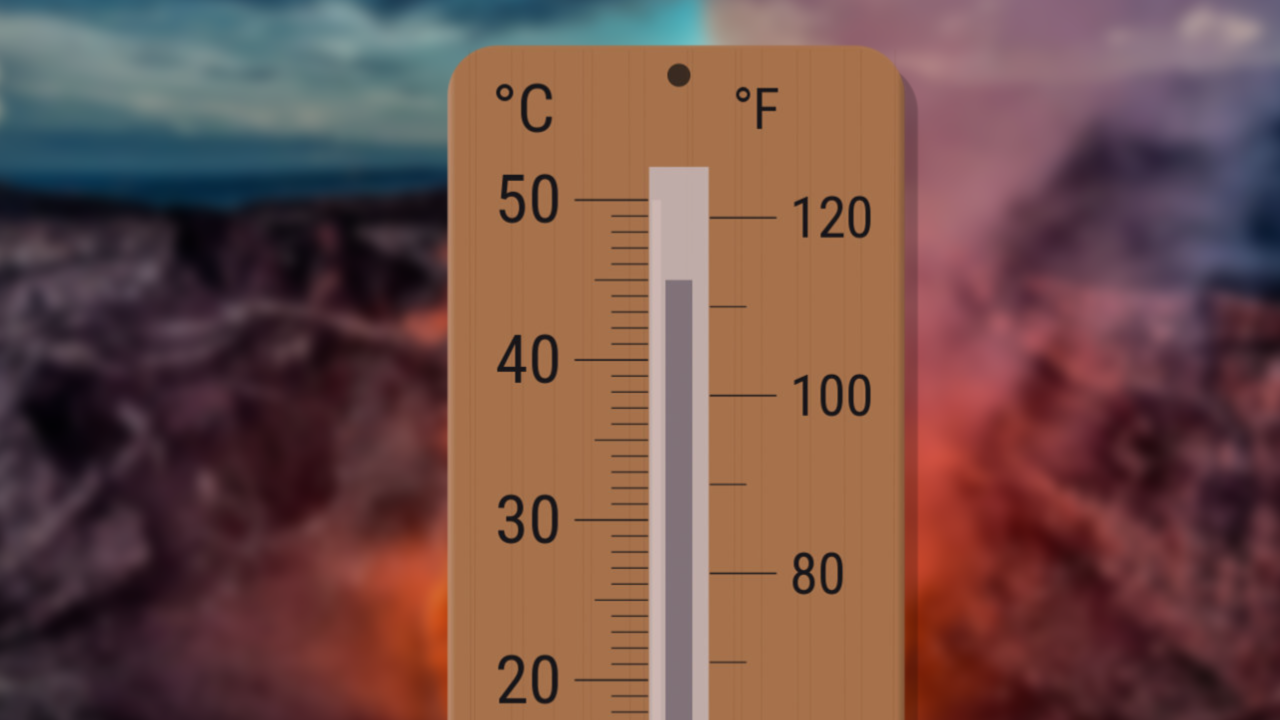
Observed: 45 °C
